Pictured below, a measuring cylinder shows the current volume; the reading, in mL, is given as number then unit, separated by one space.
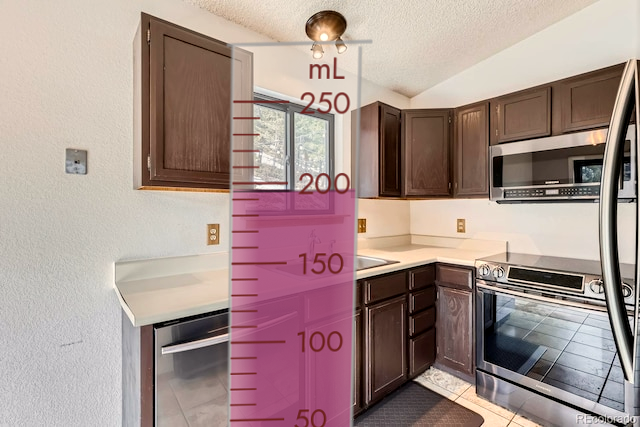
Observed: 195 mL
